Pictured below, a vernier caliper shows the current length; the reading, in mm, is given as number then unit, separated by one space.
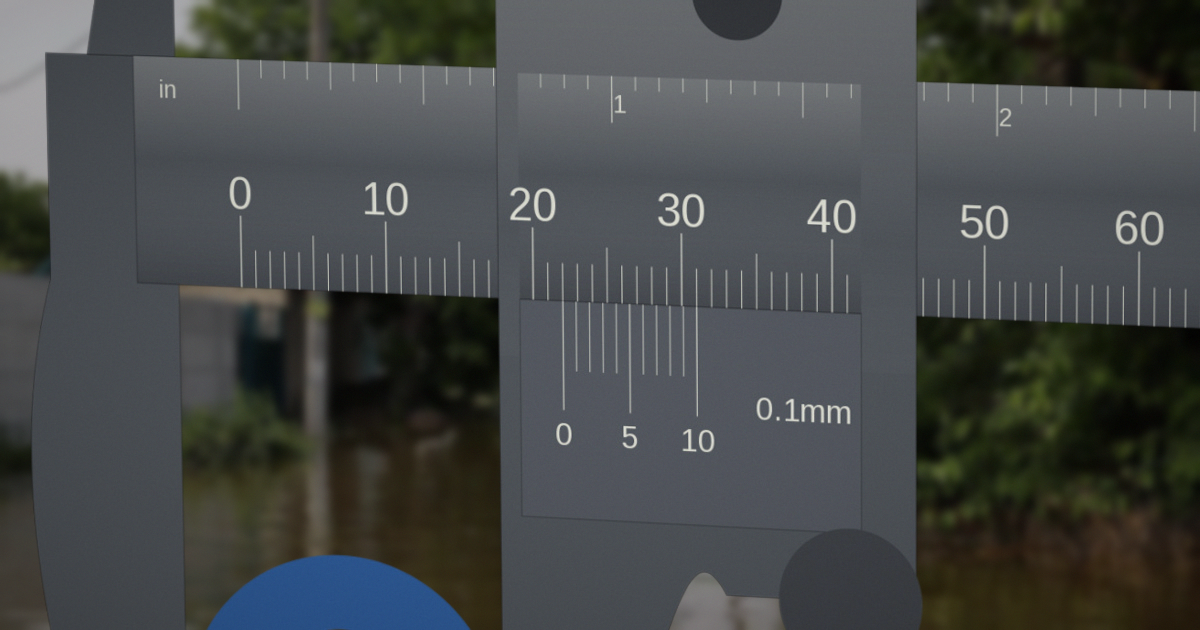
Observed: 22.0 mm
